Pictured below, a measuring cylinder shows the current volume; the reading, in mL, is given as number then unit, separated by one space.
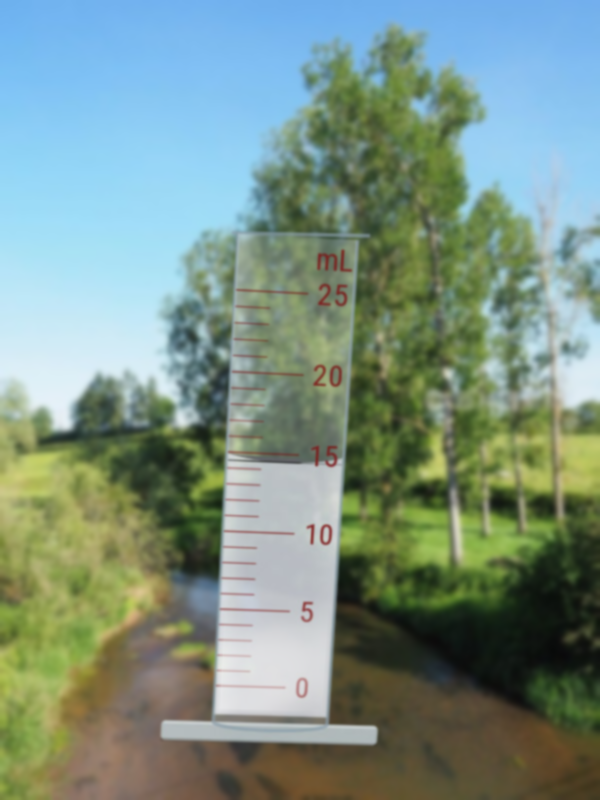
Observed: 14.5 mL
